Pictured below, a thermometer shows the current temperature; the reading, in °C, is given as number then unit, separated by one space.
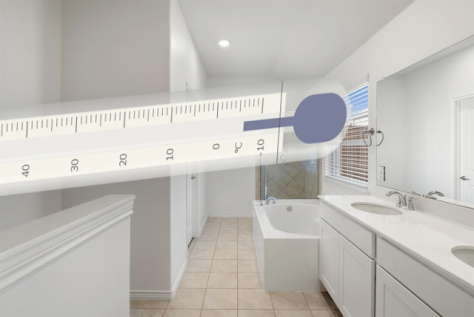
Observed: -6 °C
